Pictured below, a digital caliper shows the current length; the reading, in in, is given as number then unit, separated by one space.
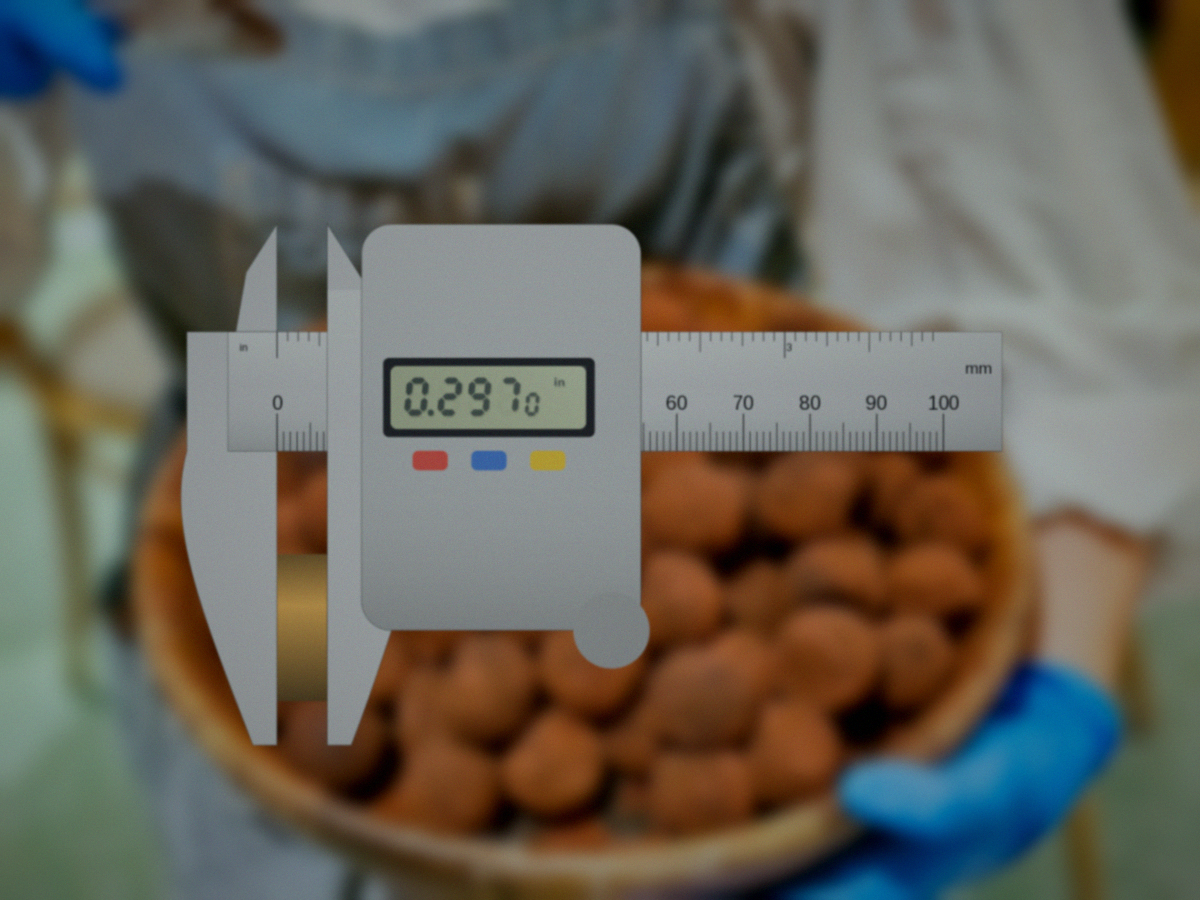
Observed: 0.2970 in
